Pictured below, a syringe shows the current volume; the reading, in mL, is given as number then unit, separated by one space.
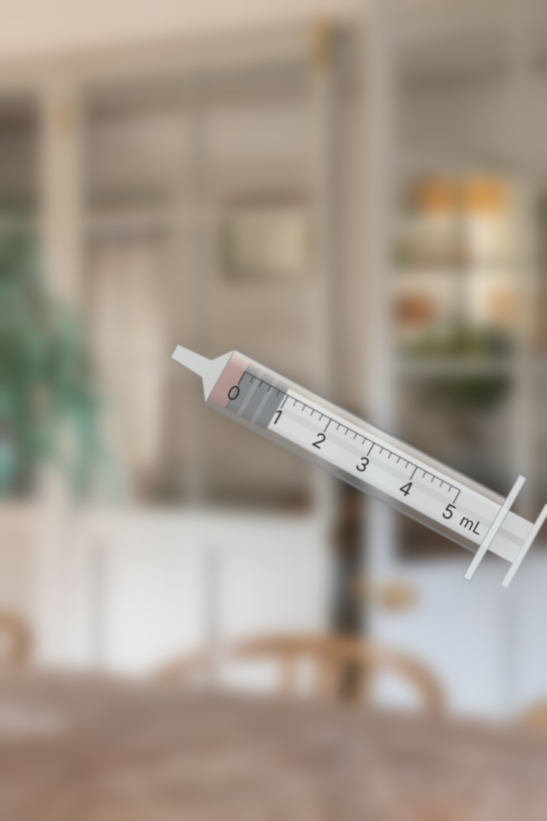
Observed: 0 mL
